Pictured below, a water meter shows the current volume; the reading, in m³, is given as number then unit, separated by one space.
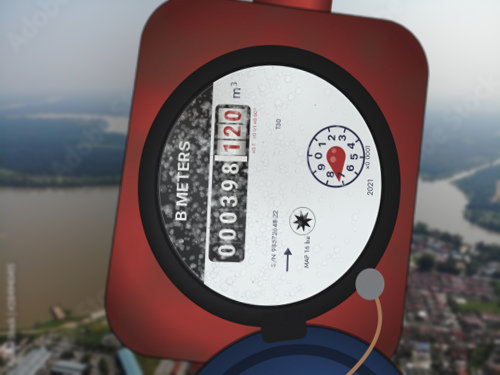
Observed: 398.1207 m³
